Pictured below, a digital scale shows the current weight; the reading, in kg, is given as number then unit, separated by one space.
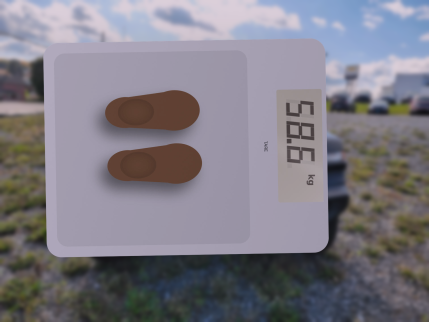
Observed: 58.6 kg
